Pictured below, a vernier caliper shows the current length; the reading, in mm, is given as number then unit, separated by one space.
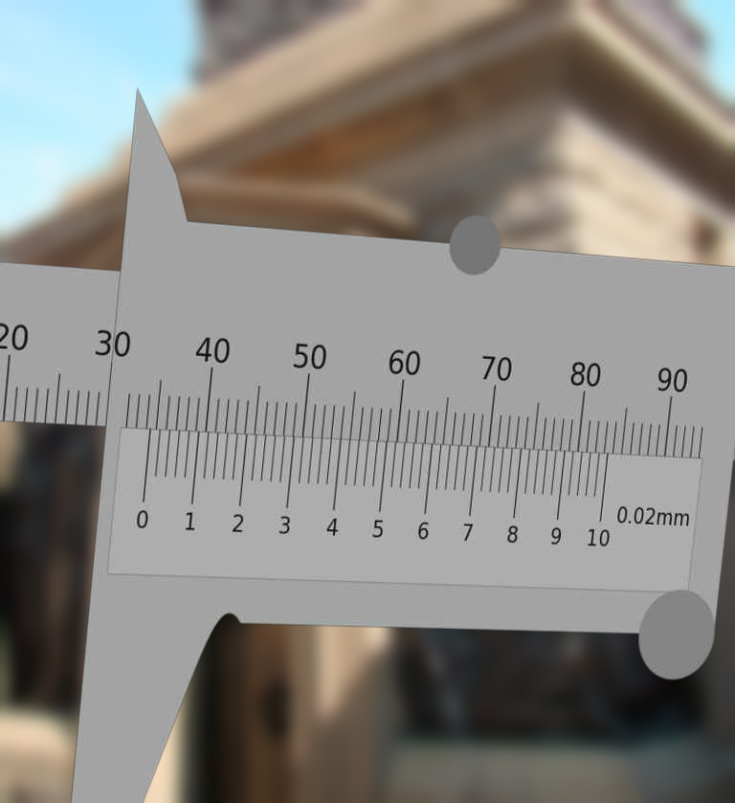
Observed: 34.4 mm
